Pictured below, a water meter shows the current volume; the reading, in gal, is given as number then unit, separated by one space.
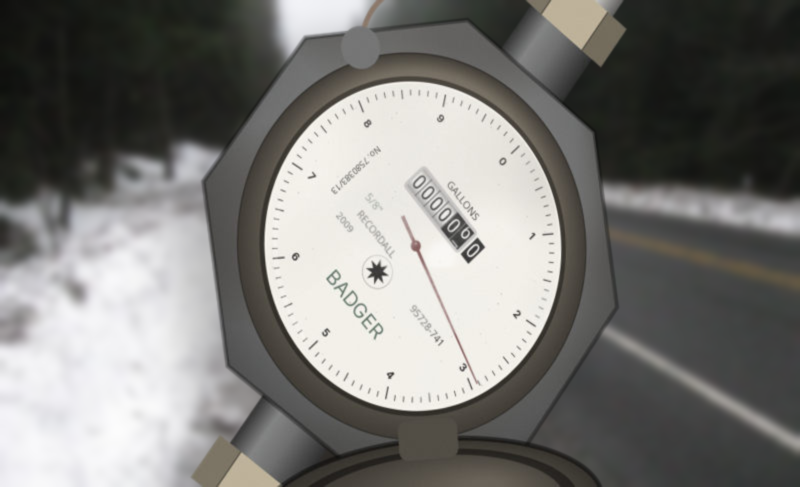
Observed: 62.9 gal
